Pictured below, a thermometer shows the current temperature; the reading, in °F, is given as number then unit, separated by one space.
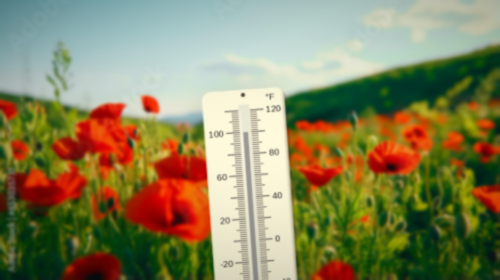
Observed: 100 °F
